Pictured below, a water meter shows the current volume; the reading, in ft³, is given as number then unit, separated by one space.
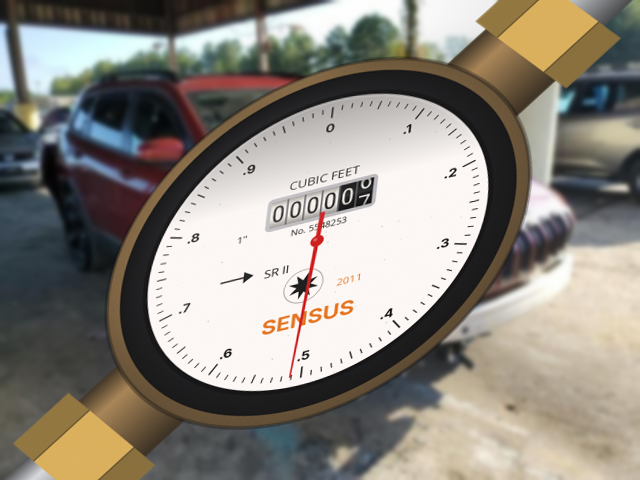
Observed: 6.51 ft³
